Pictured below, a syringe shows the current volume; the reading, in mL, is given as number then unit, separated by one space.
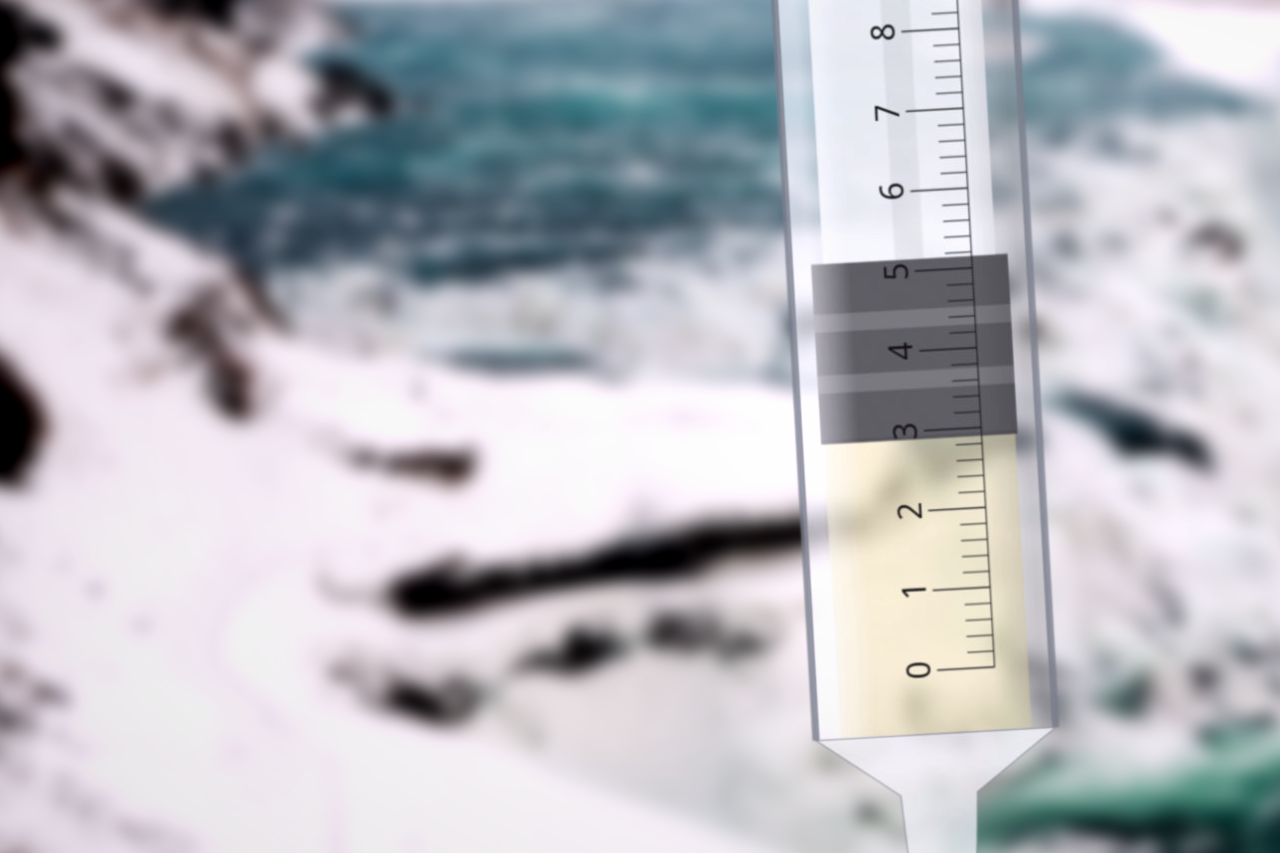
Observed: 2.9 mL
